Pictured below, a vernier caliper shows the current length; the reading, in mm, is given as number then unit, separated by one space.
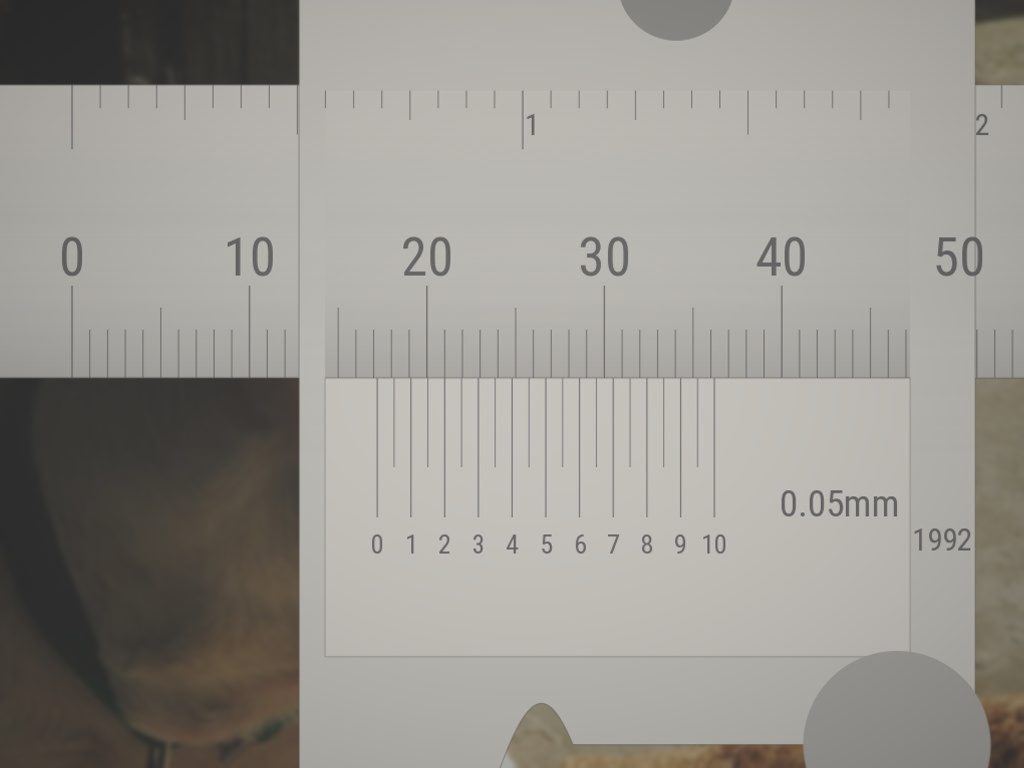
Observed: 17.2 mm
